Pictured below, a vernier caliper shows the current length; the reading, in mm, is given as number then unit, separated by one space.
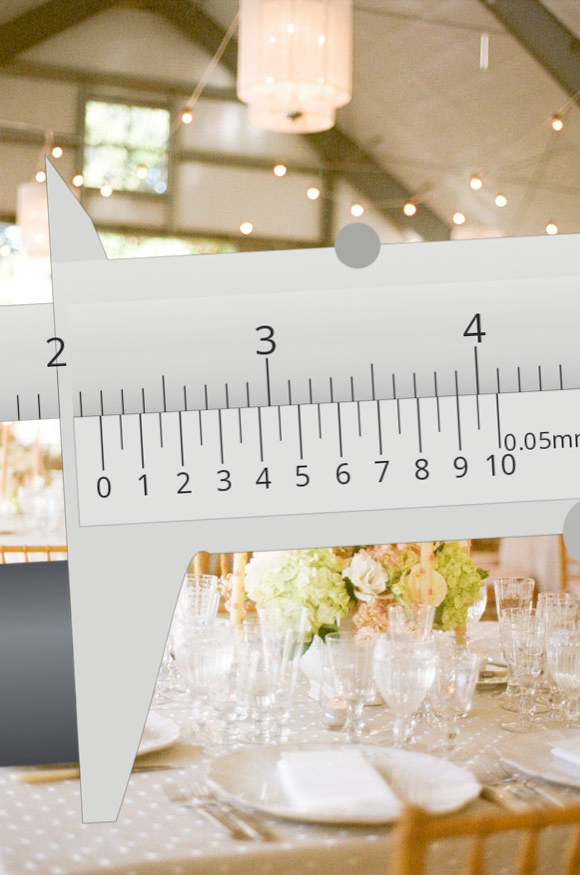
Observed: 21.9 mm
